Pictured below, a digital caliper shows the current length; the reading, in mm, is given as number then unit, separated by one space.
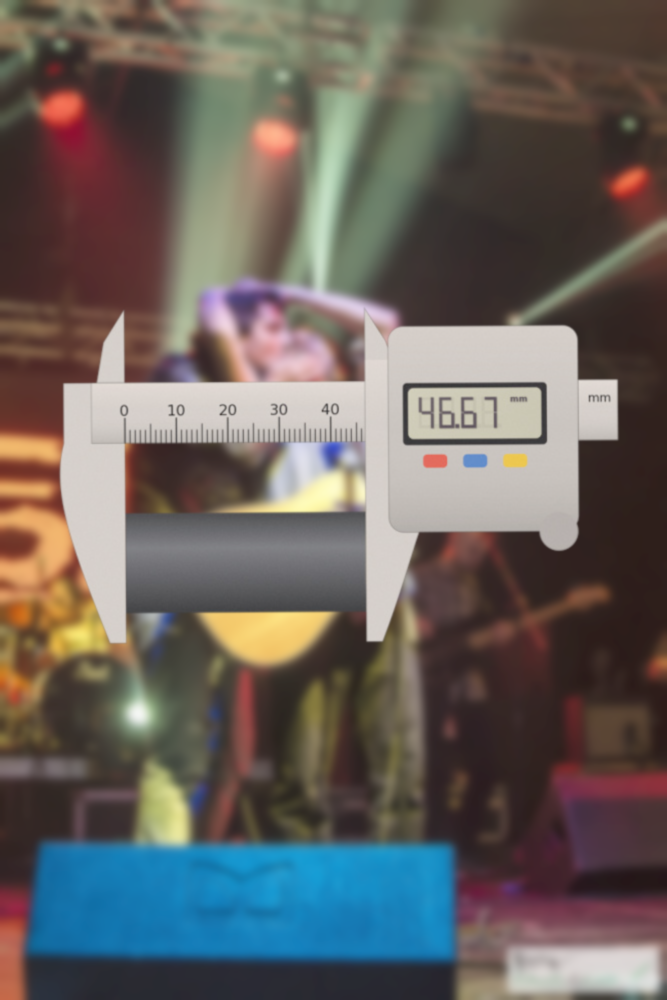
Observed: 46.67 mm
